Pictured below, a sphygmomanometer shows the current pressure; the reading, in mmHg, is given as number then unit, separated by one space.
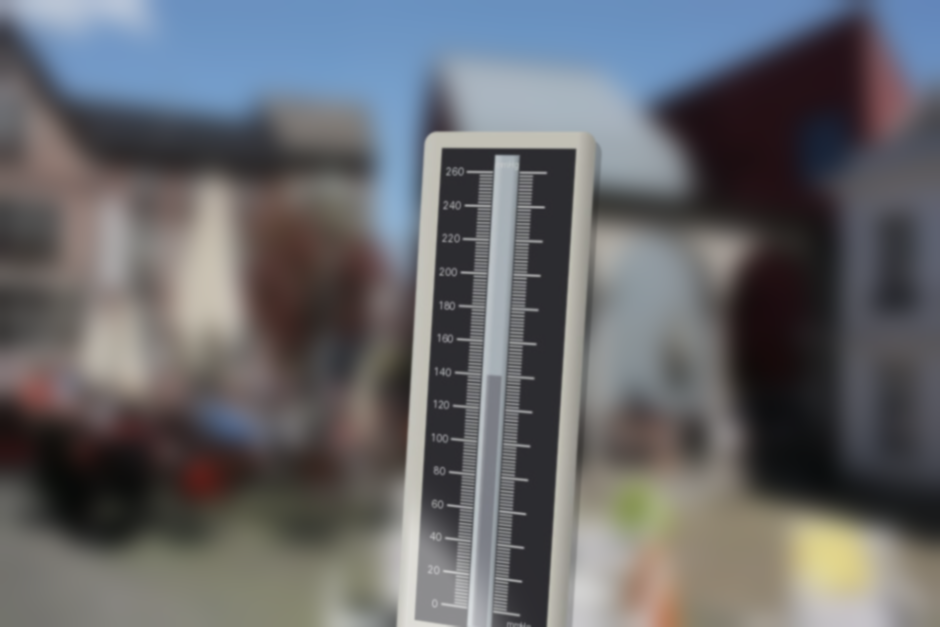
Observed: 140 mmHg
